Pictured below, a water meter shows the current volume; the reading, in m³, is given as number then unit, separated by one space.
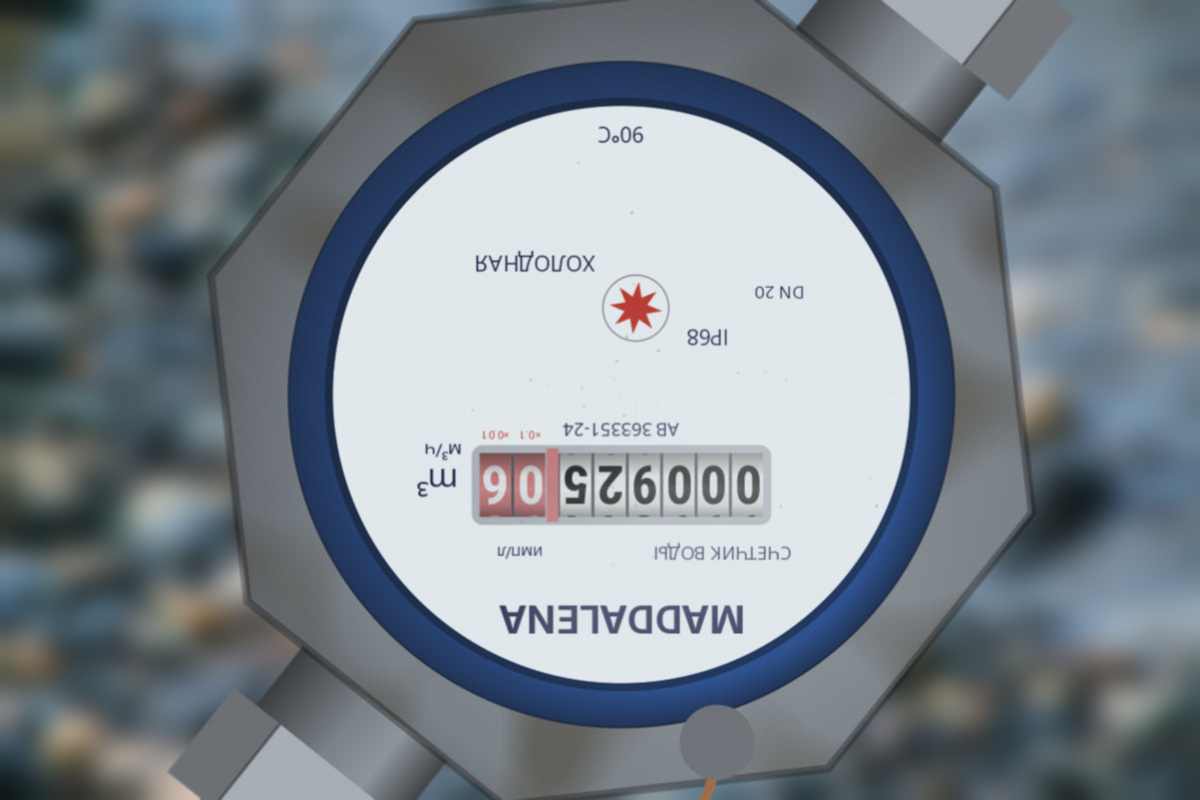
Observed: 925.06 m³
